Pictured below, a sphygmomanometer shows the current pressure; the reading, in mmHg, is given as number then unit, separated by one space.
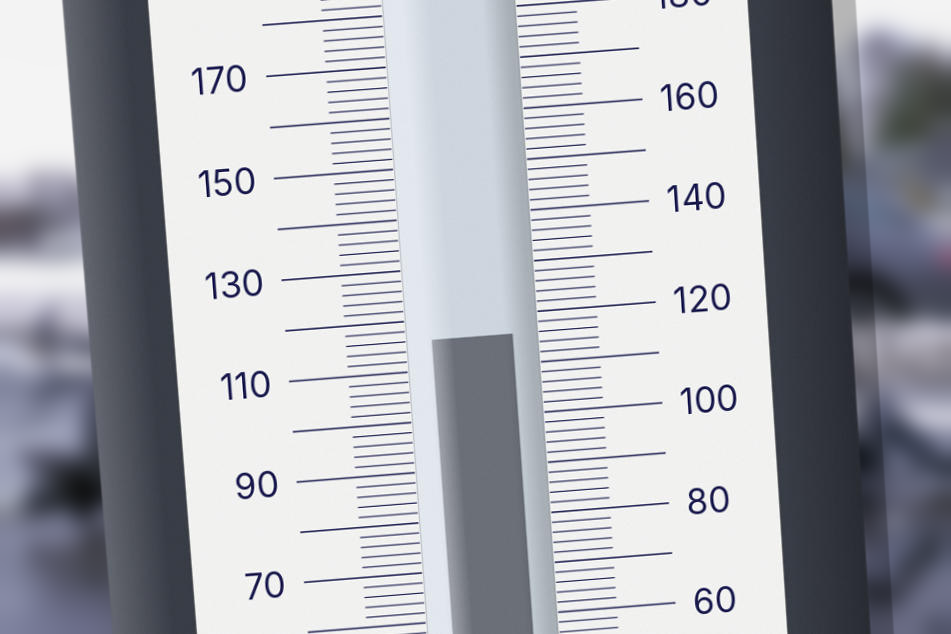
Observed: 116 mmHg
